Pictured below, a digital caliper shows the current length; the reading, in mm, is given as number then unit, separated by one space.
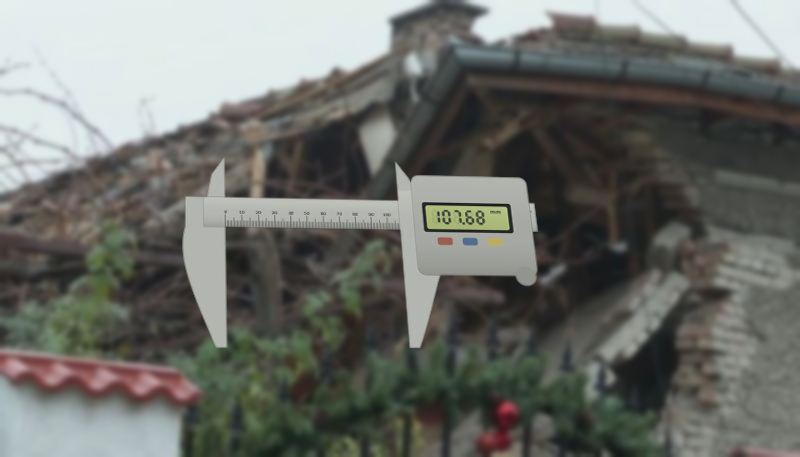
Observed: 107.68 mm
